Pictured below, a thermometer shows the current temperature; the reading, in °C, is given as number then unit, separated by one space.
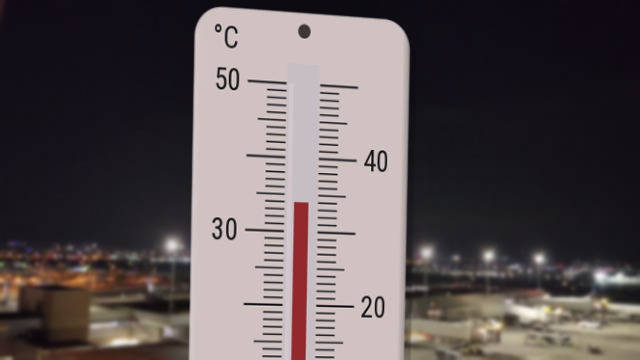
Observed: 34 °C
